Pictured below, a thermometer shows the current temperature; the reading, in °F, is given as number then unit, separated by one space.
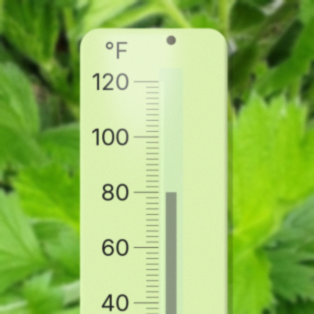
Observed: 80 °F
